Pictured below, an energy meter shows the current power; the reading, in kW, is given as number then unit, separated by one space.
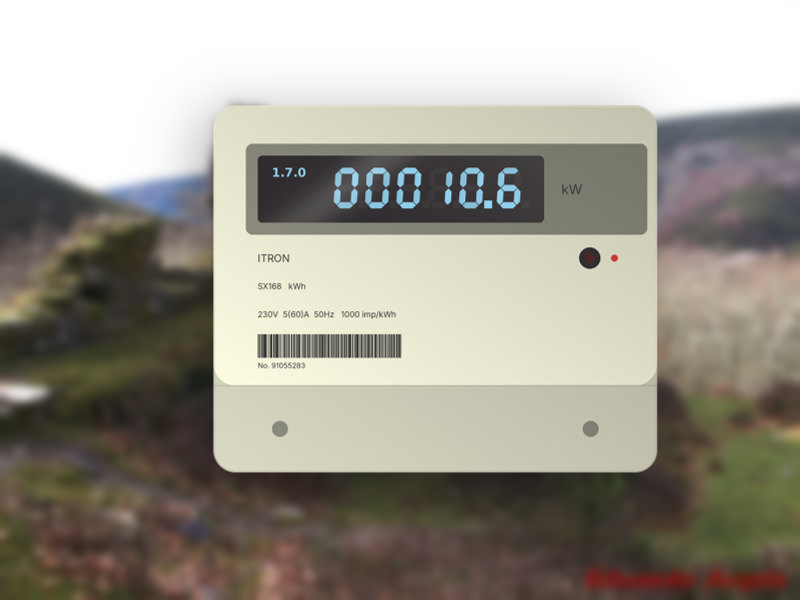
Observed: 10.6 kW
